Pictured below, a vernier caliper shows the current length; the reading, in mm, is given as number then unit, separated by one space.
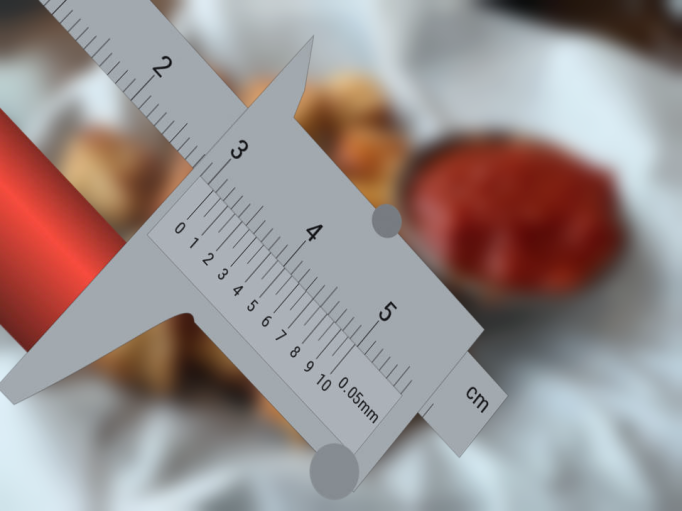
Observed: 30.7 mm
